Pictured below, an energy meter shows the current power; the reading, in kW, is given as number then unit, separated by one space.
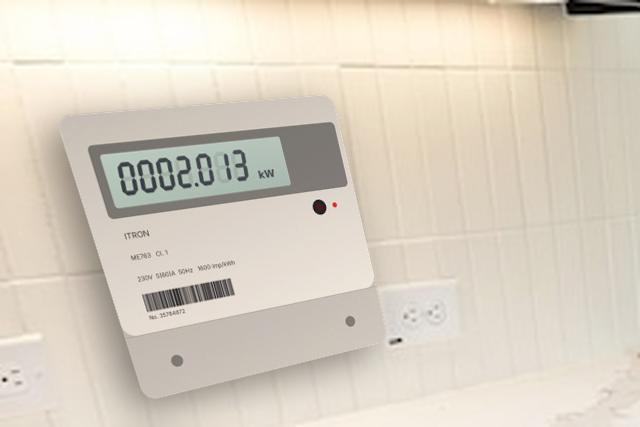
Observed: 2.013 kW
